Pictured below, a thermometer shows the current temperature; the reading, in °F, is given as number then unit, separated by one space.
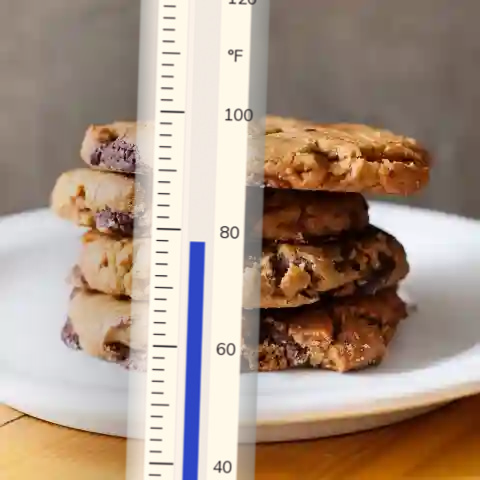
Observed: 78 °F
